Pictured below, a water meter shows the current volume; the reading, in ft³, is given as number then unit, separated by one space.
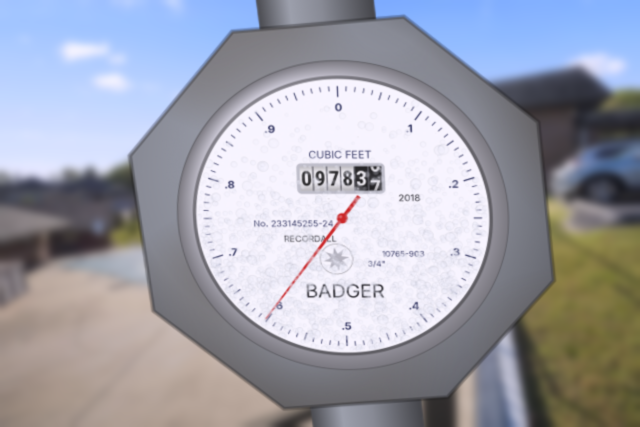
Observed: 97836.60 ft³
